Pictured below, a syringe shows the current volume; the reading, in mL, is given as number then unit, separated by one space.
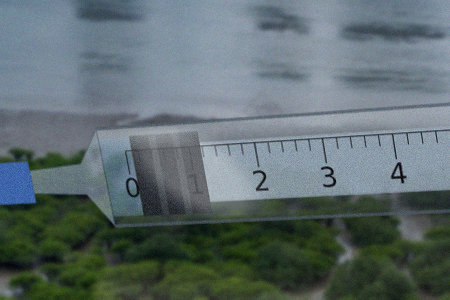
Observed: 0.1 mL
